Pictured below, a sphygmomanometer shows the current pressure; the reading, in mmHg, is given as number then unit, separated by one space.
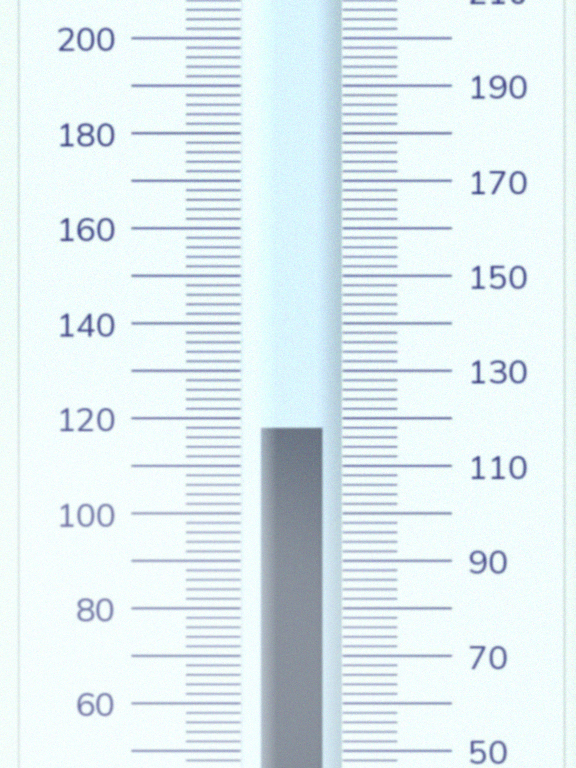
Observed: 118 mmHg
